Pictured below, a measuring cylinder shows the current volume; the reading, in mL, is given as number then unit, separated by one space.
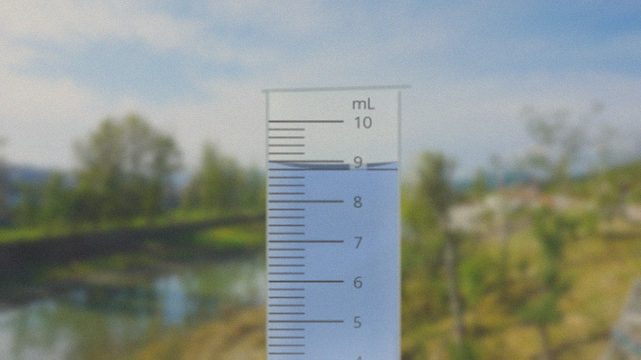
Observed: 8.8 mL
